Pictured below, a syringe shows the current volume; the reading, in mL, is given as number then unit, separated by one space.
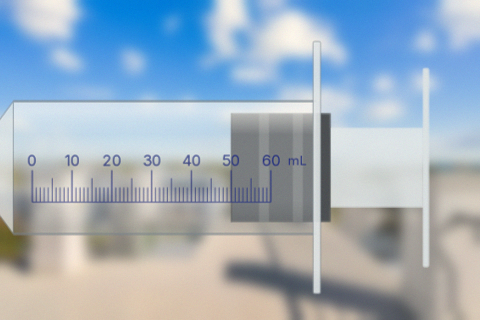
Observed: 50 mL
